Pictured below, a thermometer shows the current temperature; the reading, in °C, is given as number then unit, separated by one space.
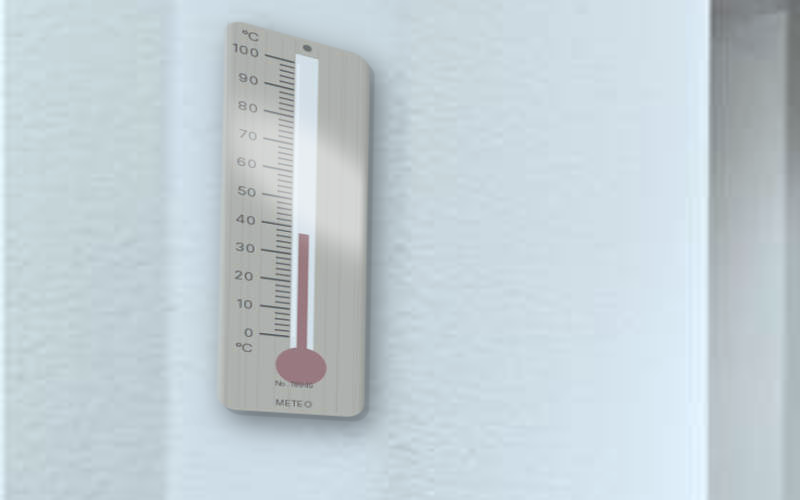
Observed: 38 °C
